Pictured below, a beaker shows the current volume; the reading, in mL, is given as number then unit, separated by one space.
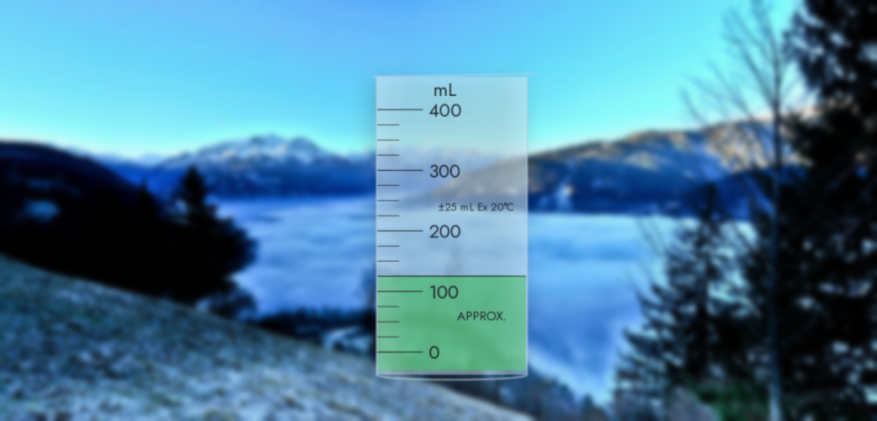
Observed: 125 mL
